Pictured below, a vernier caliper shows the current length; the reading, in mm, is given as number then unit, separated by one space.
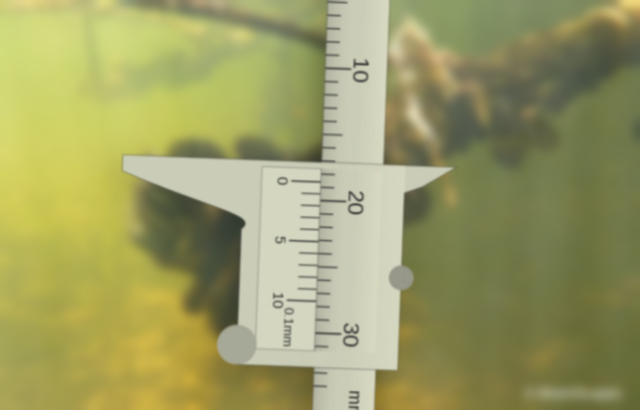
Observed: 18.6 mm
